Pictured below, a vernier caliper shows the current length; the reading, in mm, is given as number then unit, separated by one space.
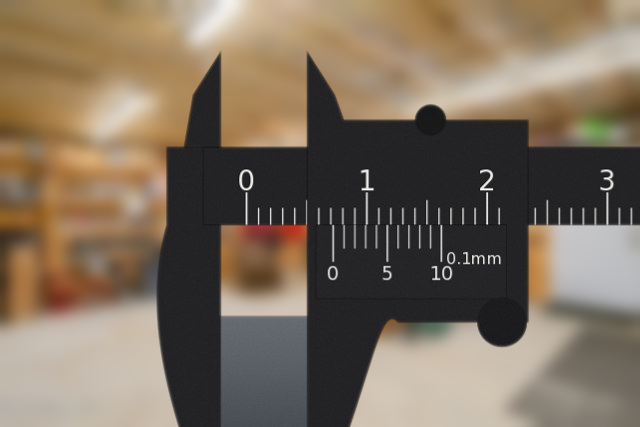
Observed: 7.2 mm
